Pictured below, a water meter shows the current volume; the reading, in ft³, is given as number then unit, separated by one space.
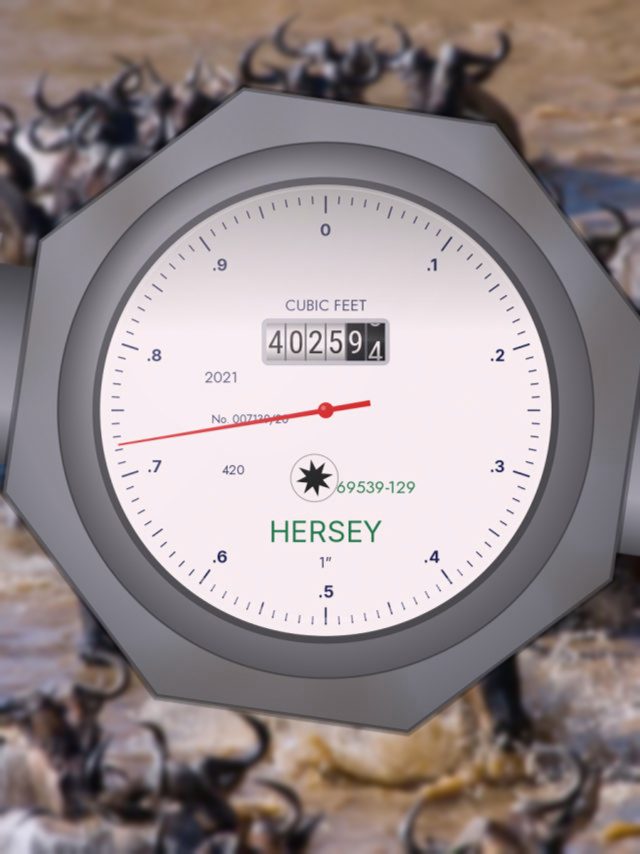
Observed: 402593.72 ft³
